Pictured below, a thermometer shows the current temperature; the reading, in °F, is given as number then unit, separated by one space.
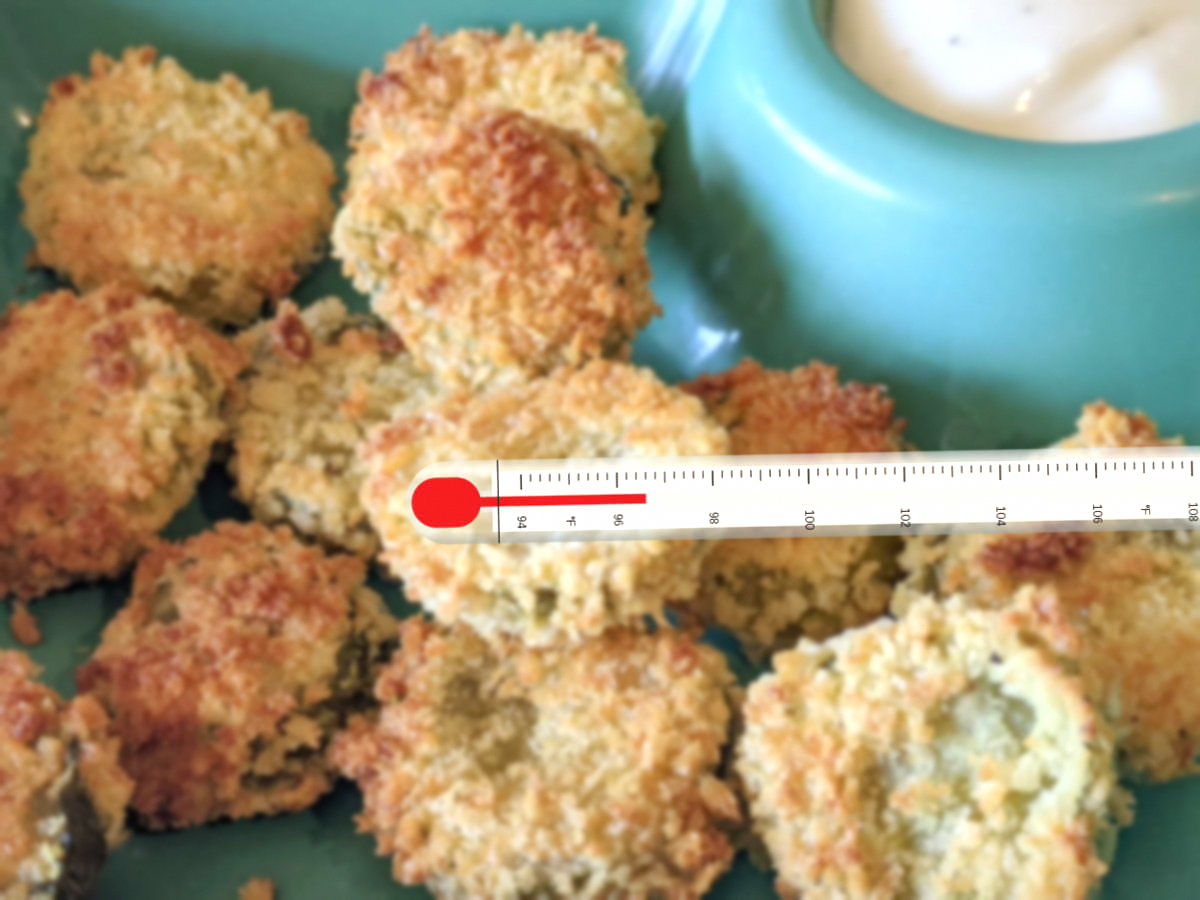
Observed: 96.6 °F
